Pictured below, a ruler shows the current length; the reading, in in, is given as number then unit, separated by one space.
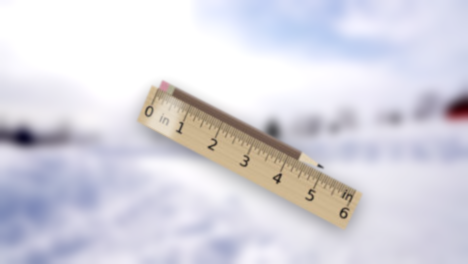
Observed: 5 in
